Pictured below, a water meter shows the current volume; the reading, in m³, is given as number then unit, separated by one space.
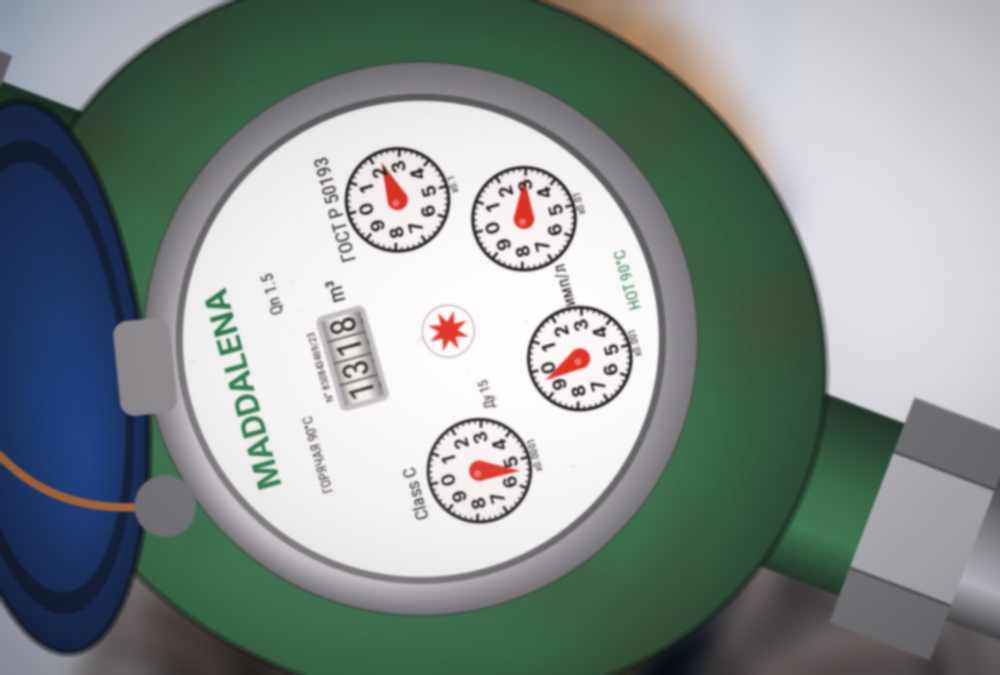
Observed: 1318.2295 m³
